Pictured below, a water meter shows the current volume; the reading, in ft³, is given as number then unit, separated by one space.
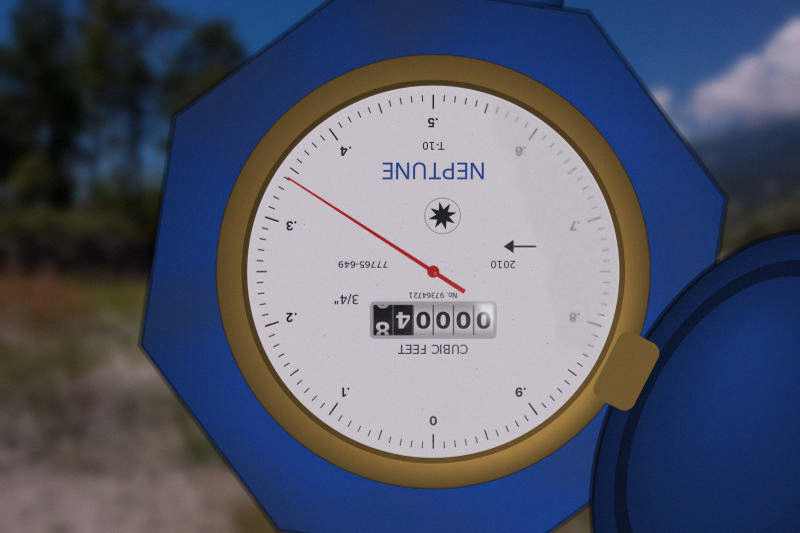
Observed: 48.34 ft³
